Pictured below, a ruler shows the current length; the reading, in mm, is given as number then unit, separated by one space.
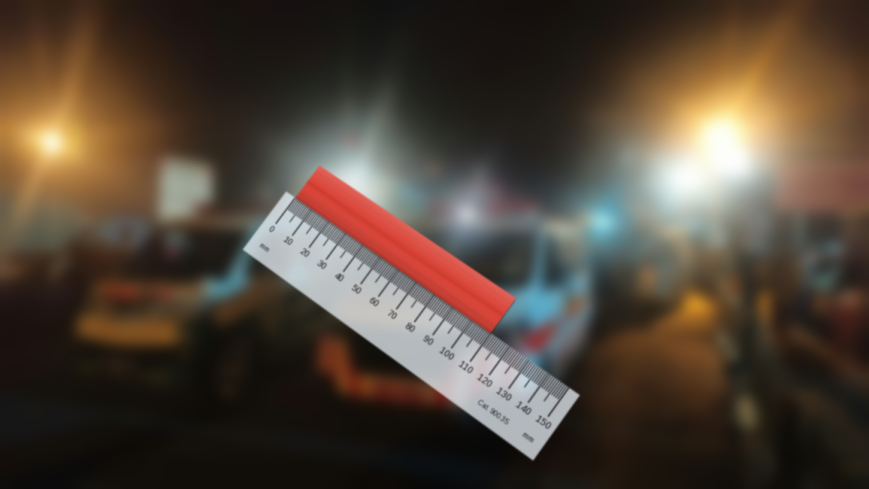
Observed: 110 mm
